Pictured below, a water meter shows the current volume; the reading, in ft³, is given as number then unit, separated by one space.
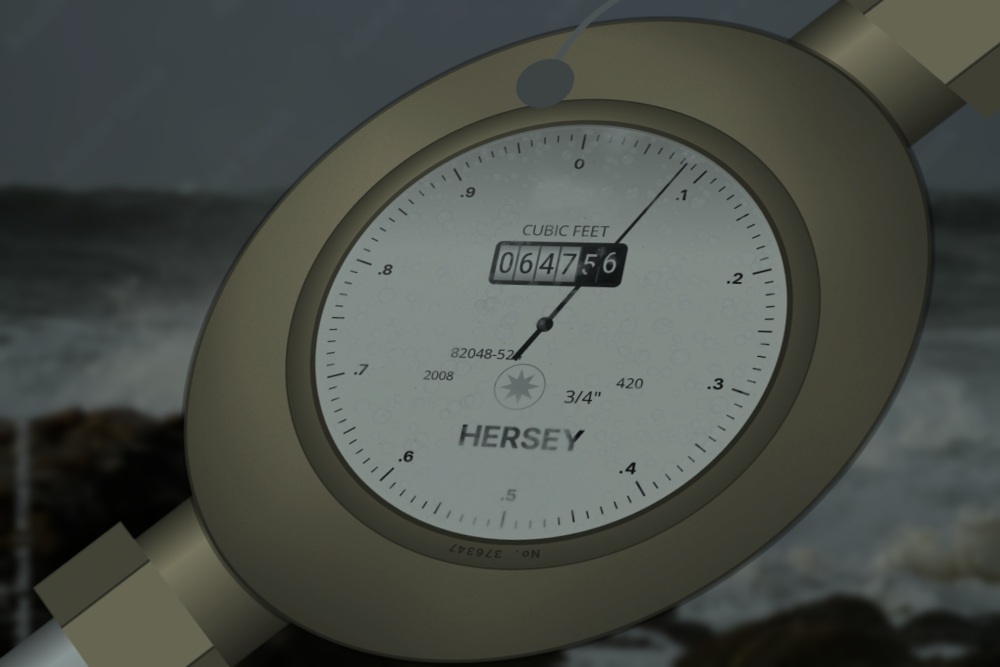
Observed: 64756.08 ft³
